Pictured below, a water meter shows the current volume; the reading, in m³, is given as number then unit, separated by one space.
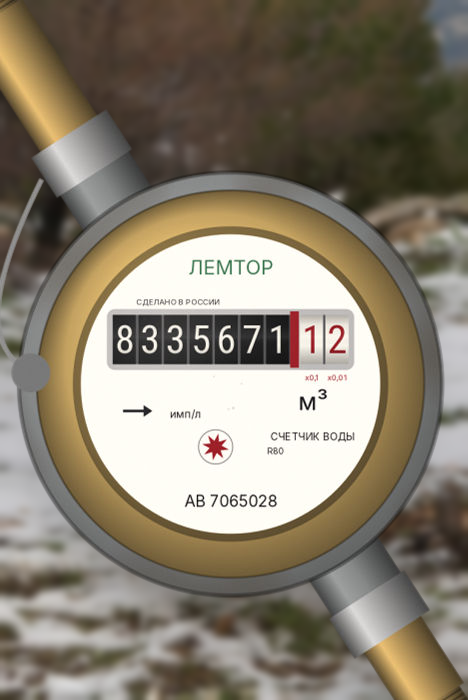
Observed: 8335671.12 m³
